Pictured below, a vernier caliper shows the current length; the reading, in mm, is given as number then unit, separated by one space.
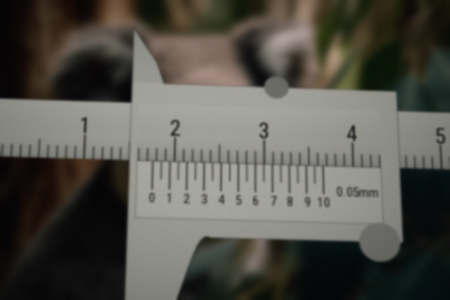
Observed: 17.6 mm
